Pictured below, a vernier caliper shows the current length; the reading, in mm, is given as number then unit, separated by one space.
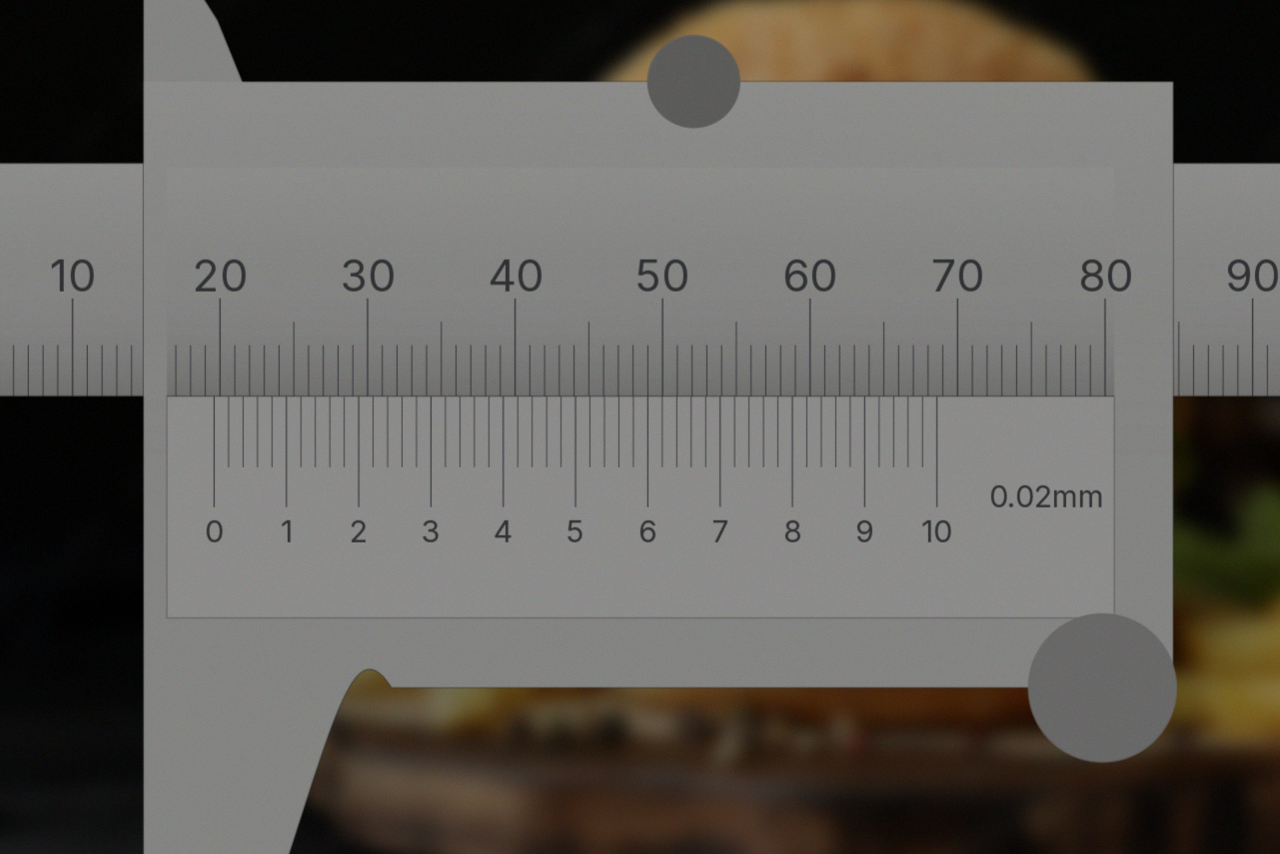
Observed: 19.6 mm
